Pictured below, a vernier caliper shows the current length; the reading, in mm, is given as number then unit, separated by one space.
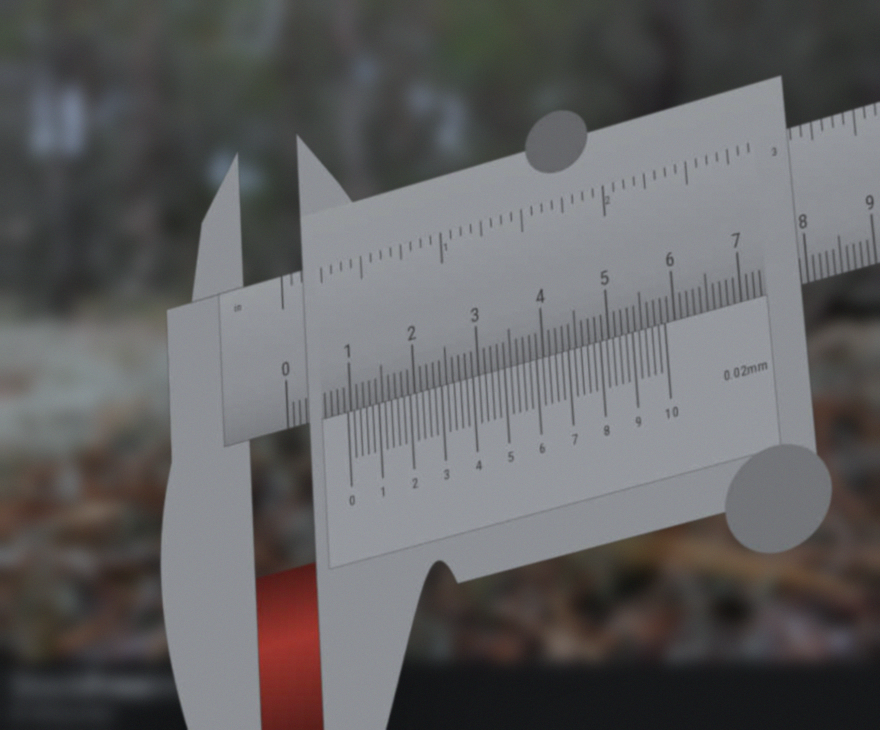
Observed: 9.5 mm
